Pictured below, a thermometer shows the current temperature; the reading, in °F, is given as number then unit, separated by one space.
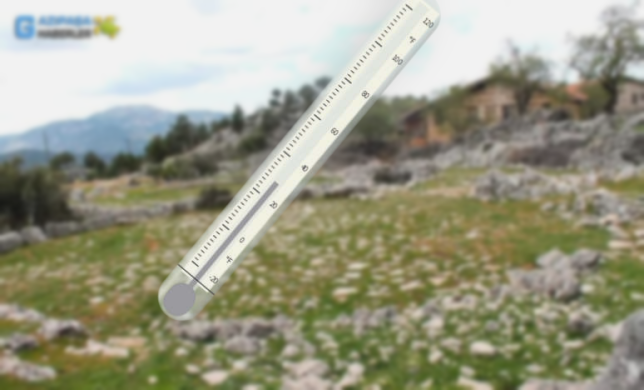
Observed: 28 °F
